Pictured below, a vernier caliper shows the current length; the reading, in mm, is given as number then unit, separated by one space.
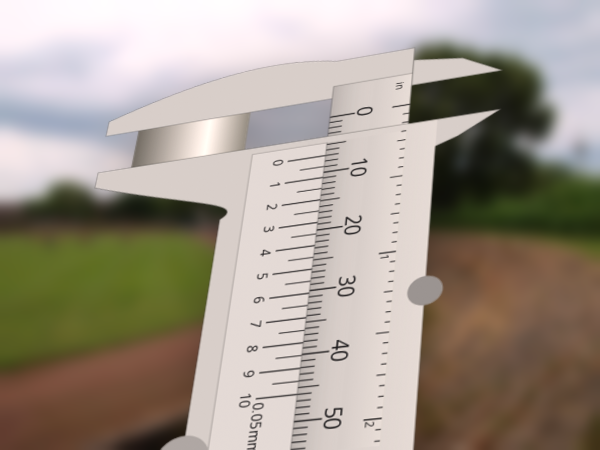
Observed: 7.0 mm
